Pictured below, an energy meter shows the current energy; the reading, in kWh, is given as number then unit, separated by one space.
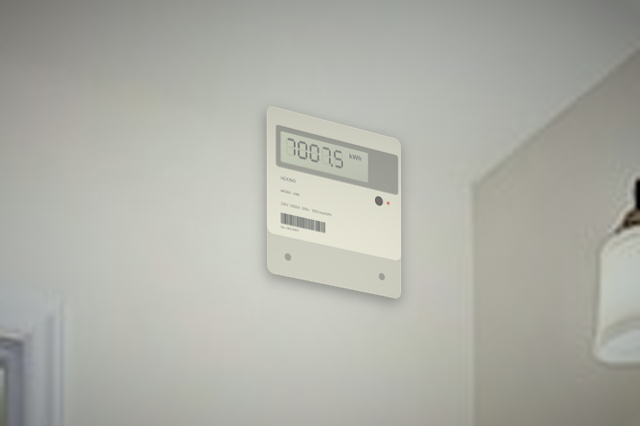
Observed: 7007.5 kWh
